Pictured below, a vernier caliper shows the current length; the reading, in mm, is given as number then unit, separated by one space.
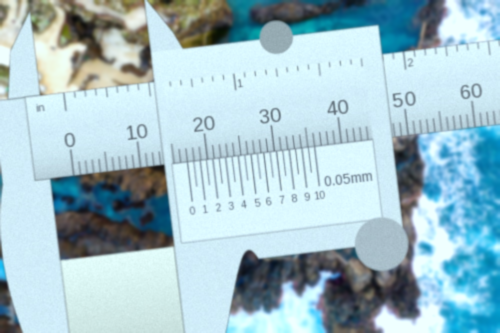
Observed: 17.0 mm
